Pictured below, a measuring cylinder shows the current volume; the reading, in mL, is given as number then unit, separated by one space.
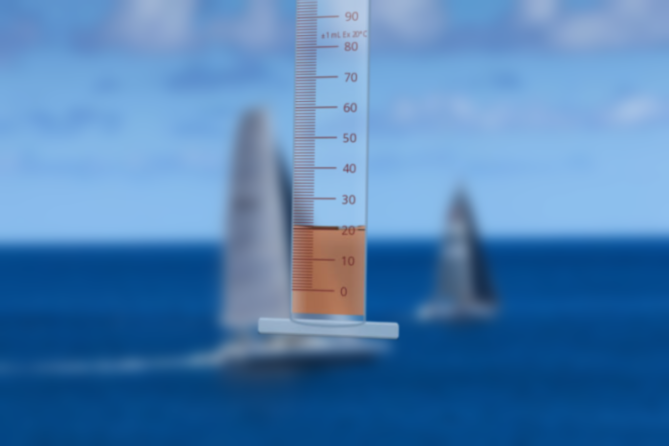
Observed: 20 mL
